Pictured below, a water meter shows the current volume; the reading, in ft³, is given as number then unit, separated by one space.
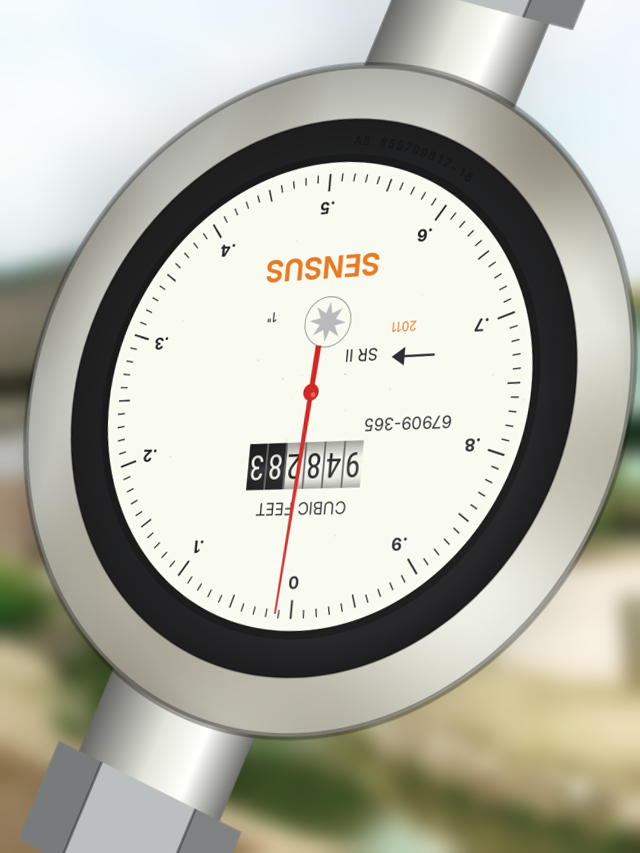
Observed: 948283.01 ft³
